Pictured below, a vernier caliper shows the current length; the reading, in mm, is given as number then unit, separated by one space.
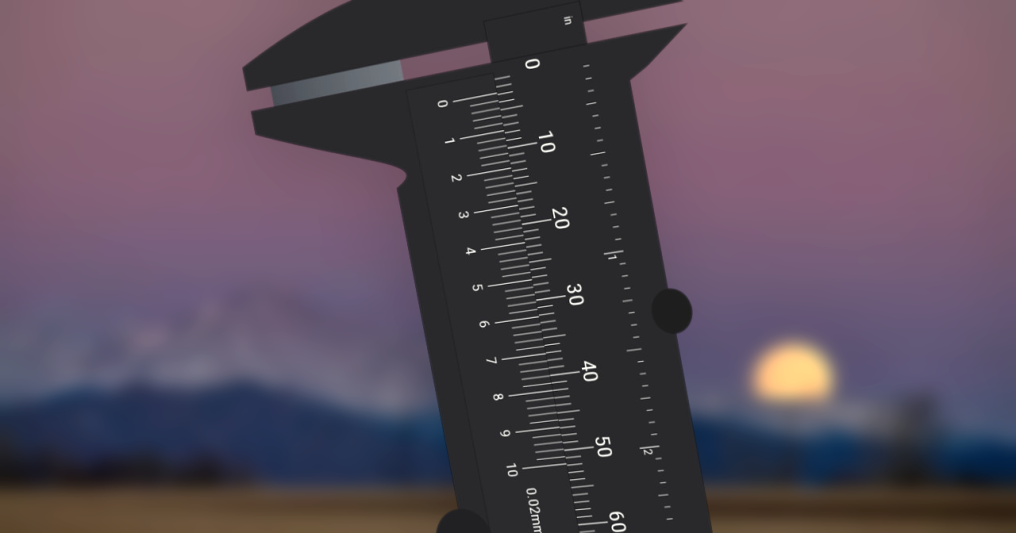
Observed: 2.8 mm
